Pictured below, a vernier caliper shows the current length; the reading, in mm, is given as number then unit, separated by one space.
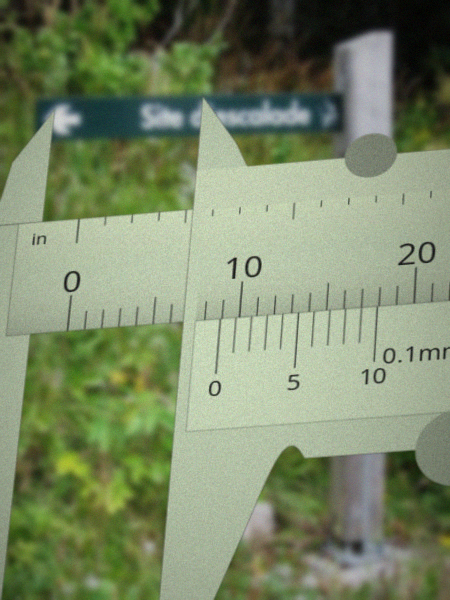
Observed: 8.9 mm
